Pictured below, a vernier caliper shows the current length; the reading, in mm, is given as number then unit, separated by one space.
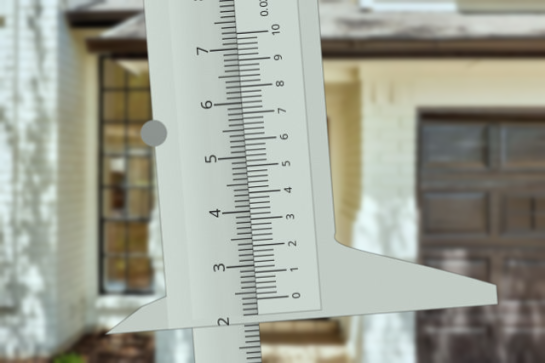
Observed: 23.8 mm
